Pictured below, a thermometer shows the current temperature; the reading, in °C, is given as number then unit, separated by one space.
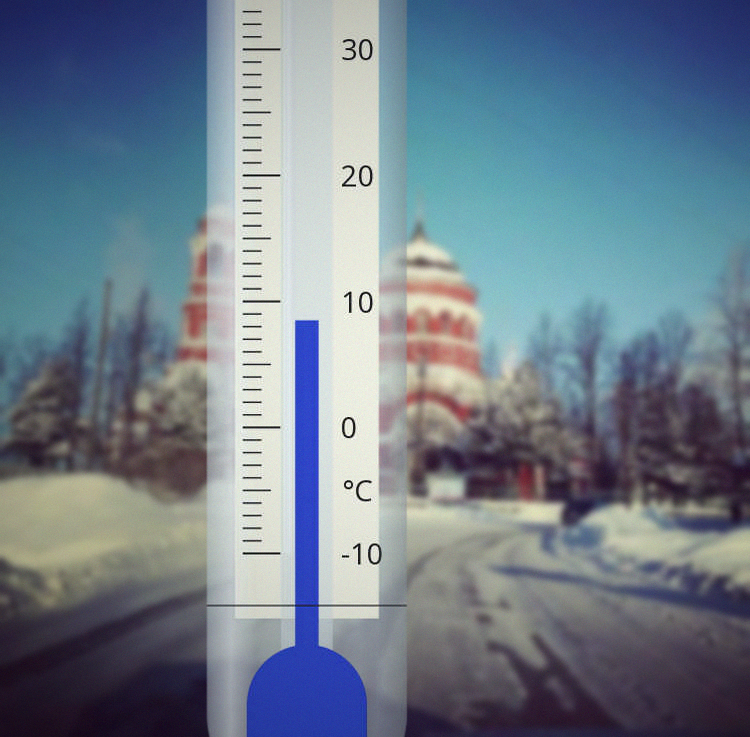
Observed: 8.5 °C
